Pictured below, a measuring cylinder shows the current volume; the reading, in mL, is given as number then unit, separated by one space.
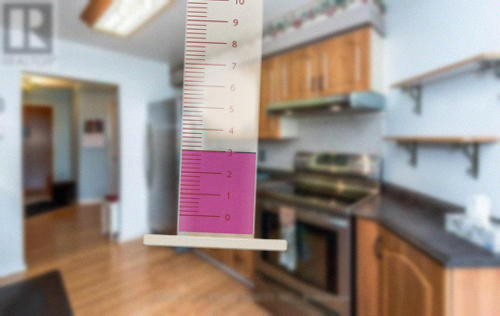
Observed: 3 mL
